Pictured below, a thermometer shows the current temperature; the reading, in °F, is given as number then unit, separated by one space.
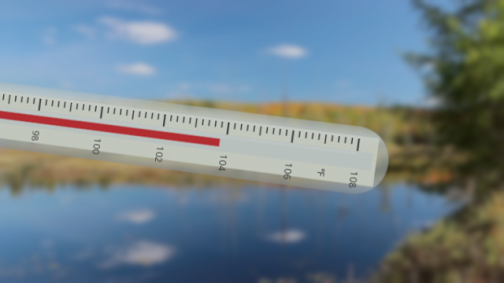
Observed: 103.8 °F
